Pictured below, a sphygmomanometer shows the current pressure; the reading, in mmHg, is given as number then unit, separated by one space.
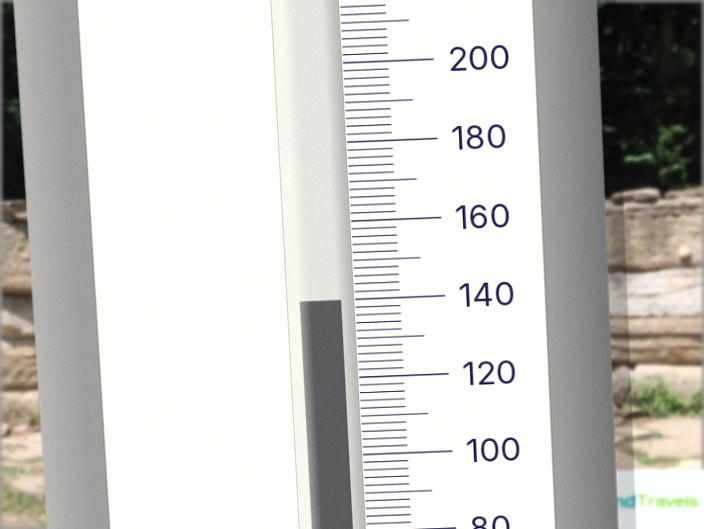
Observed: 140 mmHg
